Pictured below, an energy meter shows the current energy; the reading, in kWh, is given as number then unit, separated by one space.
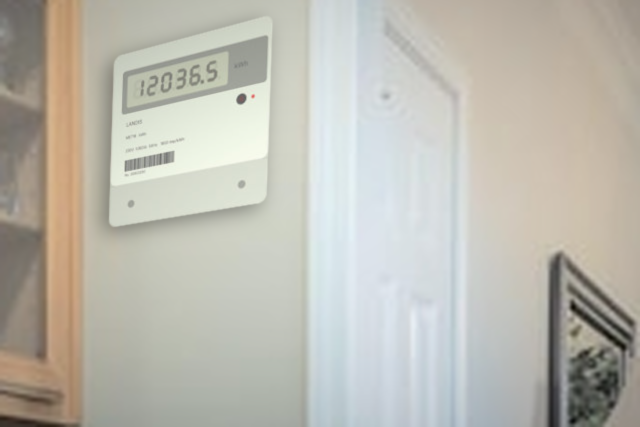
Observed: 12036.5 kWh
